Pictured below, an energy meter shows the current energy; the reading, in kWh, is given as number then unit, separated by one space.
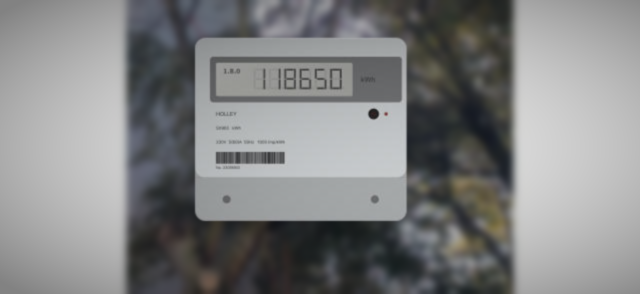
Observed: 118650 kWh
